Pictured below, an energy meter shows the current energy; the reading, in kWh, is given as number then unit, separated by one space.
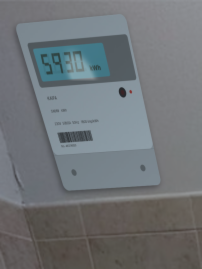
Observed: 5930 kWh
